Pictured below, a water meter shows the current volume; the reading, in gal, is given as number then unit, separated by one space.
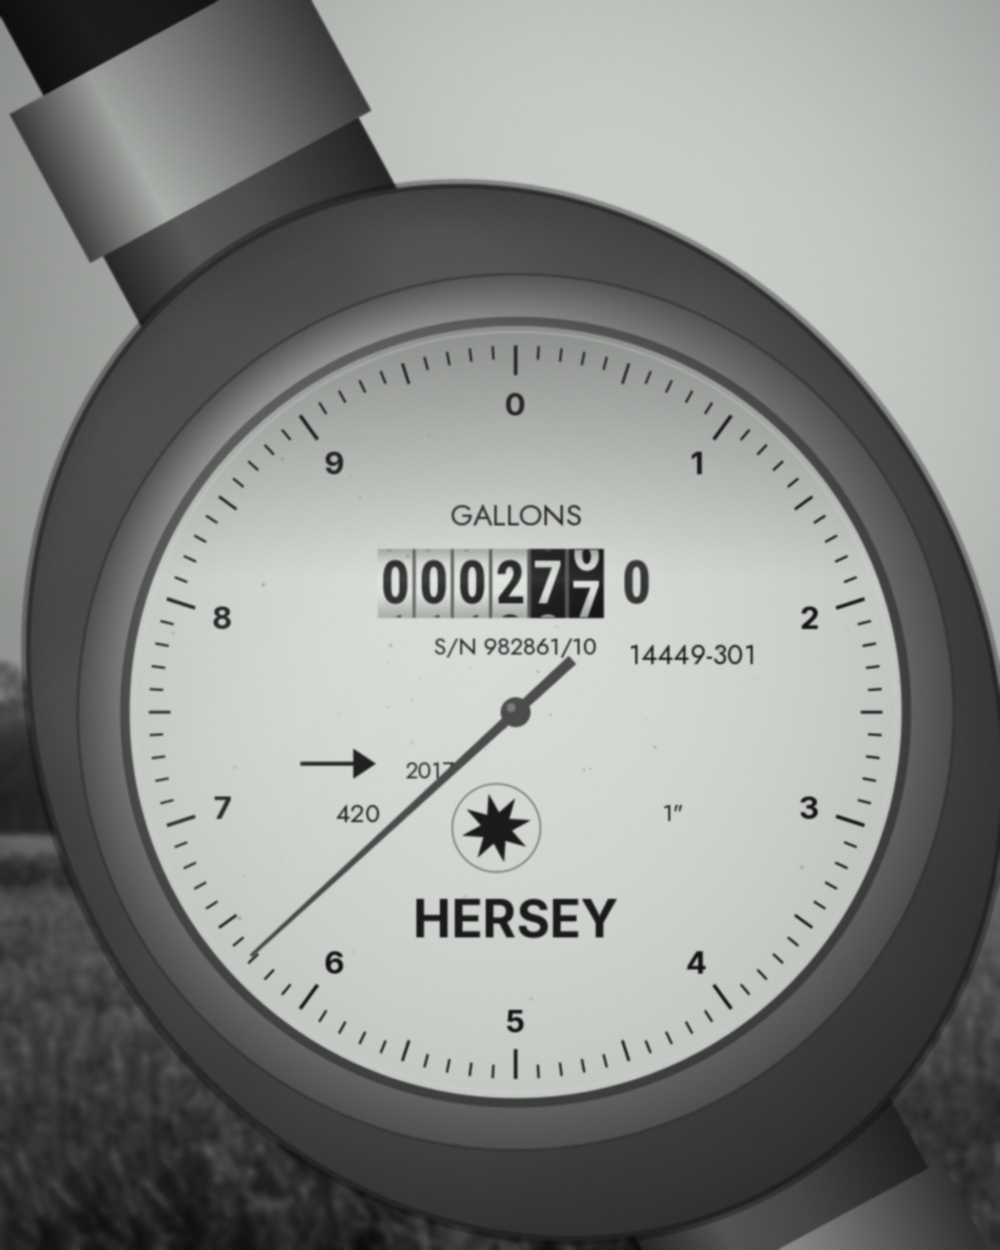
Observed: 2766.3 gal
